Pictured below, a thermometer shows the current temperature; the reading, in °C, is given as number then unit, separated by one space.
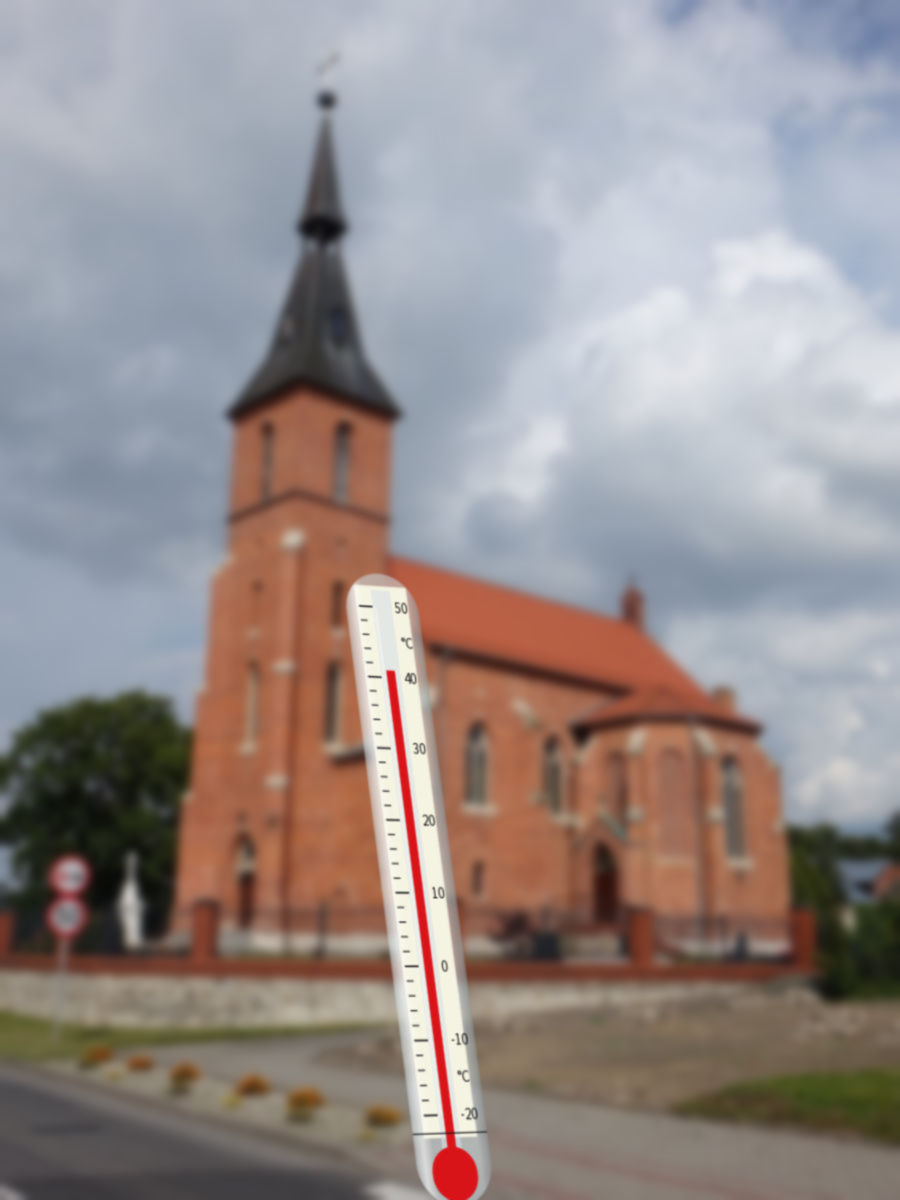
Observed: 41 °C
